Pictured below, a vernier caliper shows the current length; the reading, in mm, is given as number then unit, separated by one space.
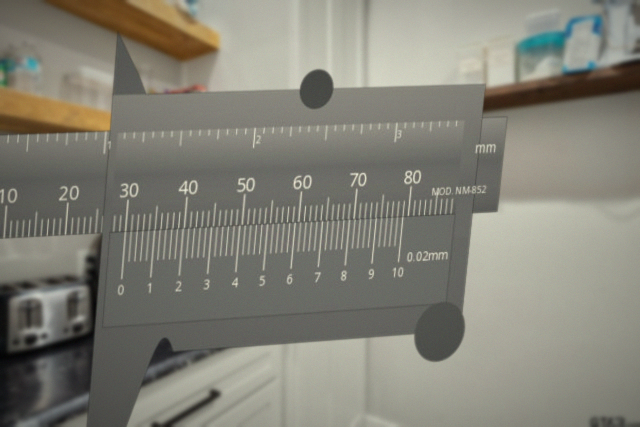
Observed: 30.0 mm
